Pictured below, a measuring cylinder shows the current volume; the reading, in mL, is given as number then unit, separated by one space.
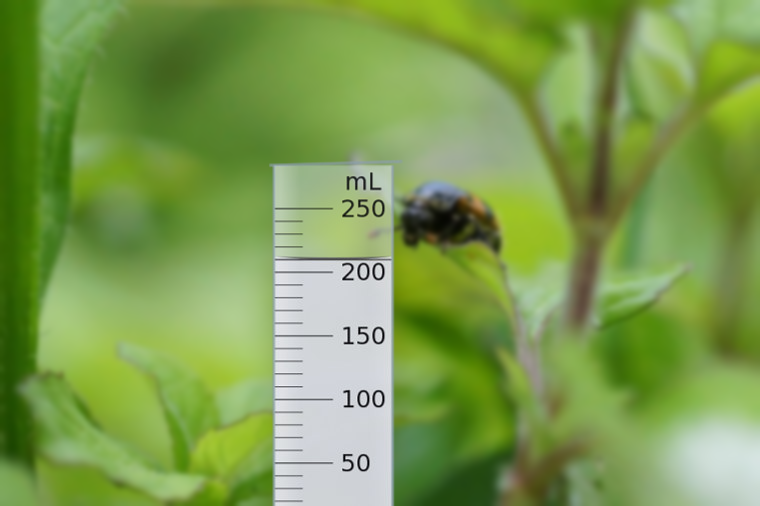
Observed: 210 mL
